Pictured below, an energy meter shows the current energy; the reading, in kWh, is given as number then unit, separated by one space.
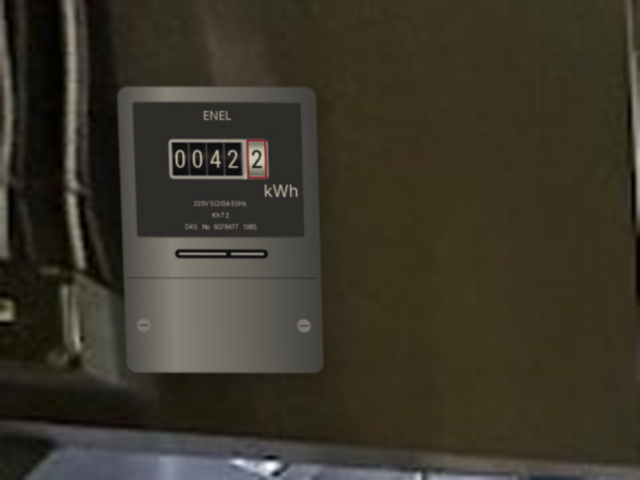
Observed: 42.2 kWh
